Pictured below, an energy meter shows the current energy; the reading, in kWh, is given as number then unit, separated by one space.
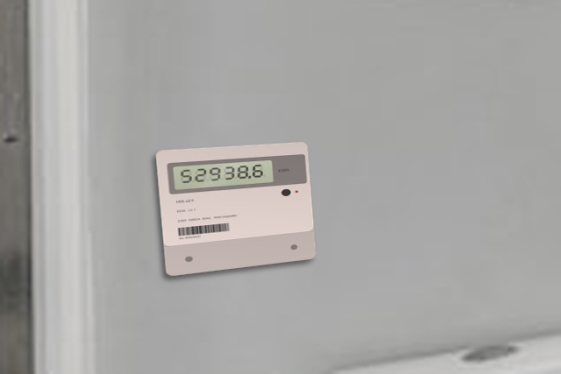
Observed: 52938.6 kWh
